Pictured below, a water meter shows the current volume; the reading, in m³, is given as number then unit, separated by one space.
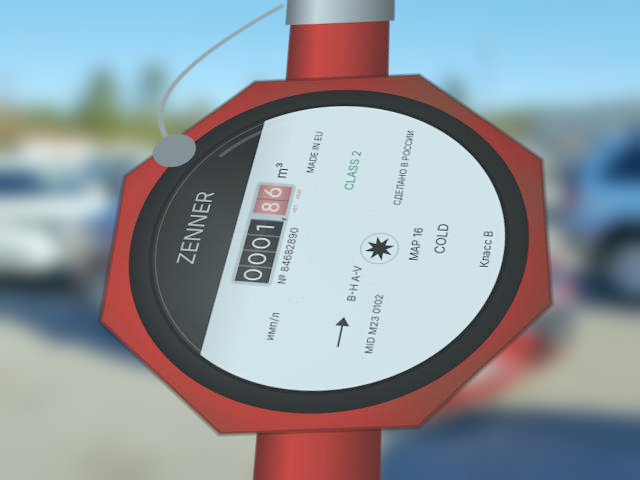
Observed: 1.86 m³
